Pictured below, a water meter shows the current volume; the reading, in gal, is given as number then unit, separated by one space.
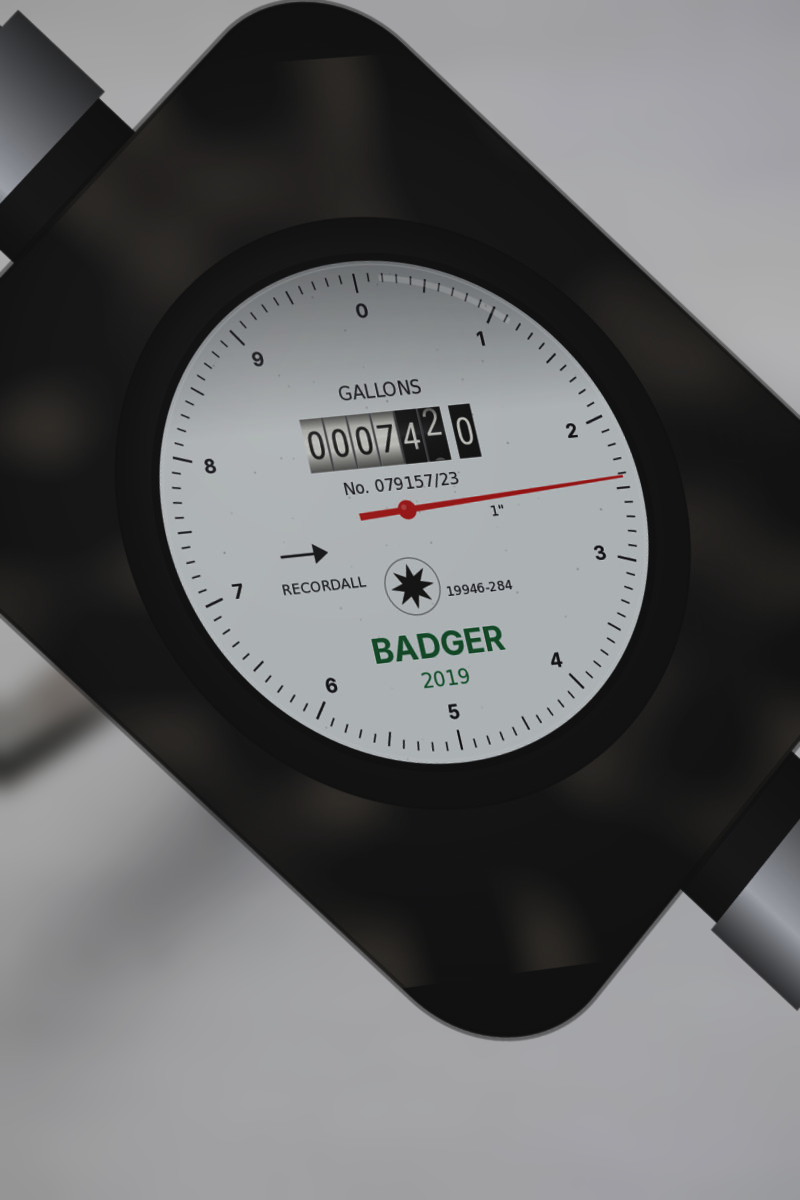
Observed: 7422.4 gal
